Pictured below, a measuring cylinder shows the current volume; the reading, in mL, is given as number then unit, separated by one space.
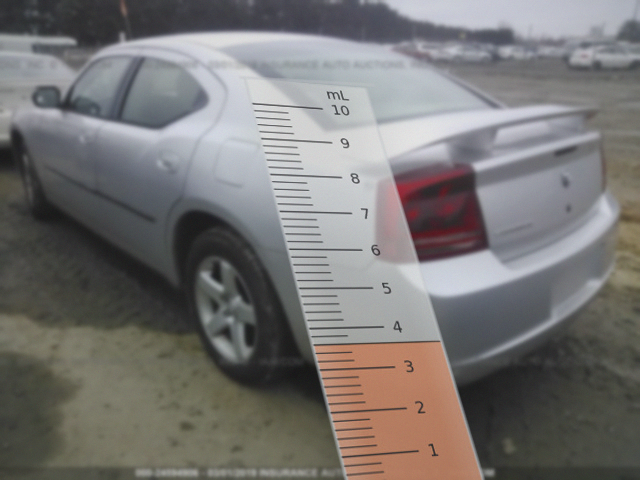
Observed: 3.6 mL
